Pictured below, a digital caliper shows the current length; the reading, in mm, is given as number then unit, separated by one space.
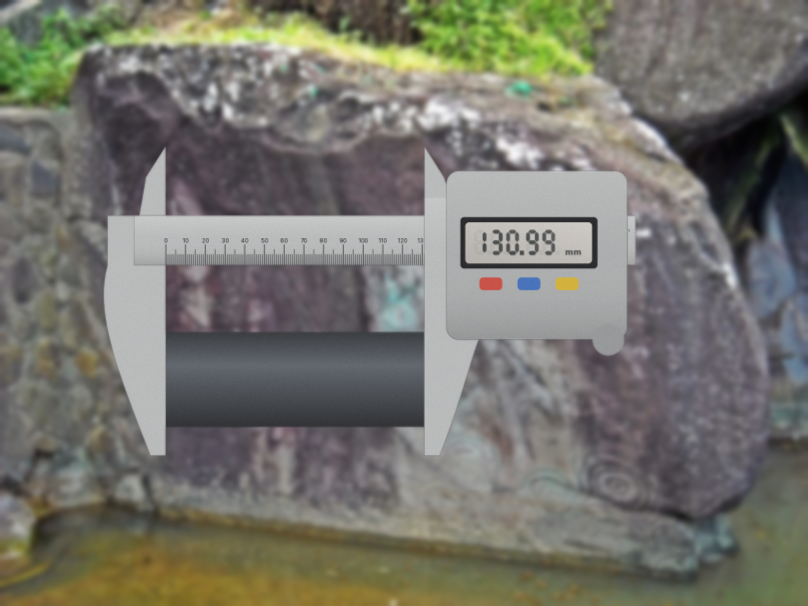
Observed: 130.99 mm
